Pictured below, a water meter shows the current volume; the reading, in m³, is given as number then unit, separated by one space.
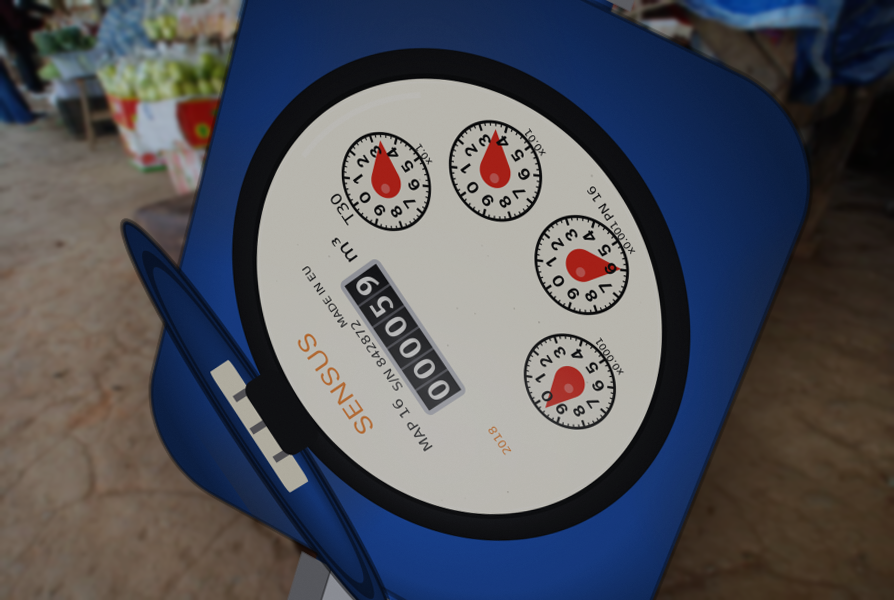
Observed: 59.3359 m³
